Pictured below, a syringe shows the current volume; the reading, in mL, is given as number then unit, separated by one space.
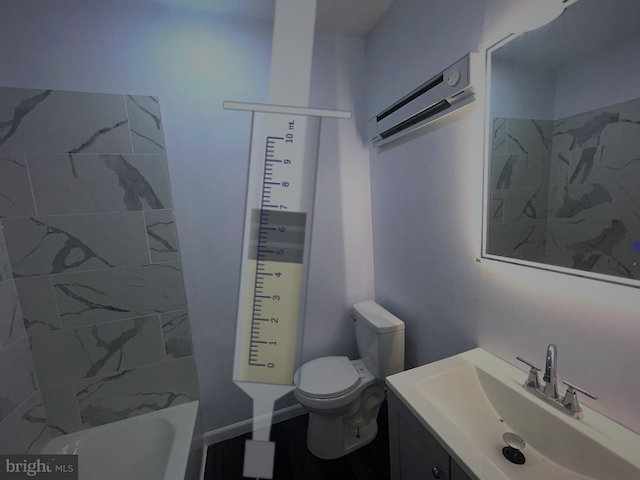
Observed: 4.6 mL
